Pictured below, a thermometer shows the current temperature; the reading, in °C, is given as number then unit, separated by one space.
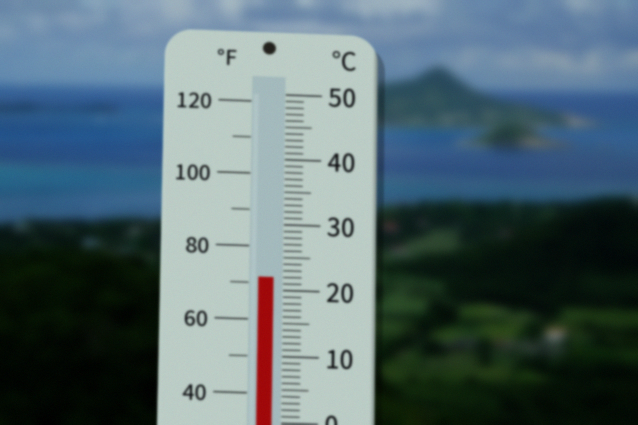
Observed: 22 °C
